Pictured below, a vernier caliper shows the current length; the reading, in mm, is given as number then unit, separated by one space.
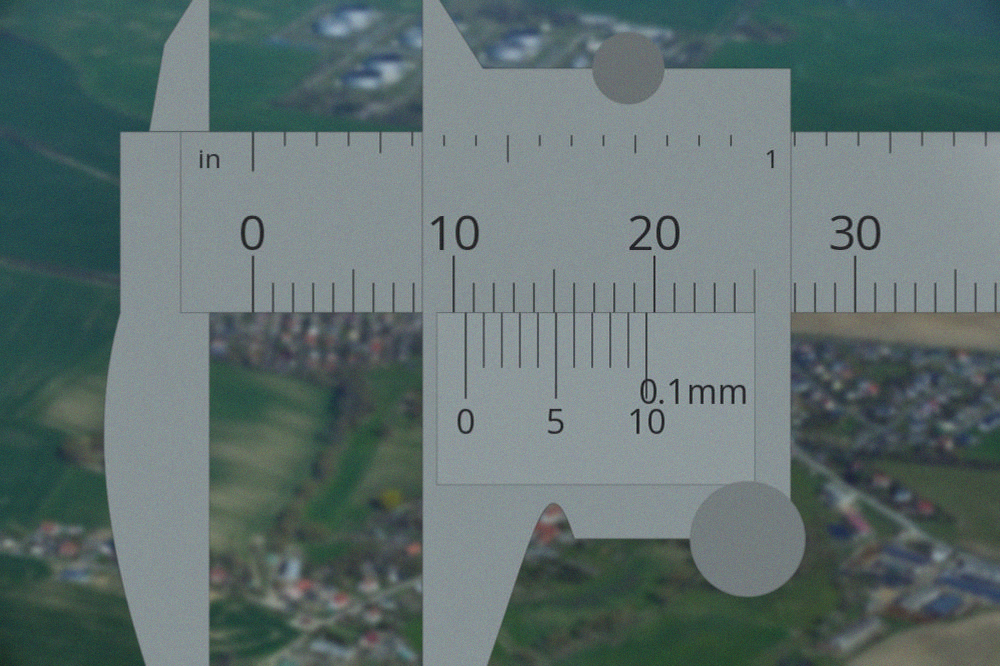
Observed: 10.6 mm
